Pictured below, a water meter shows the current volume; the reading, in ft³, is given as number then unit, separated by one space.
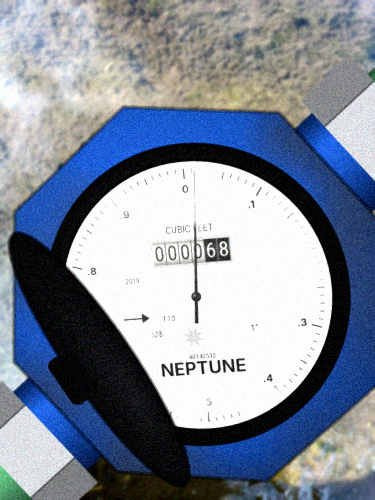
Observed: 68.01 ft³
